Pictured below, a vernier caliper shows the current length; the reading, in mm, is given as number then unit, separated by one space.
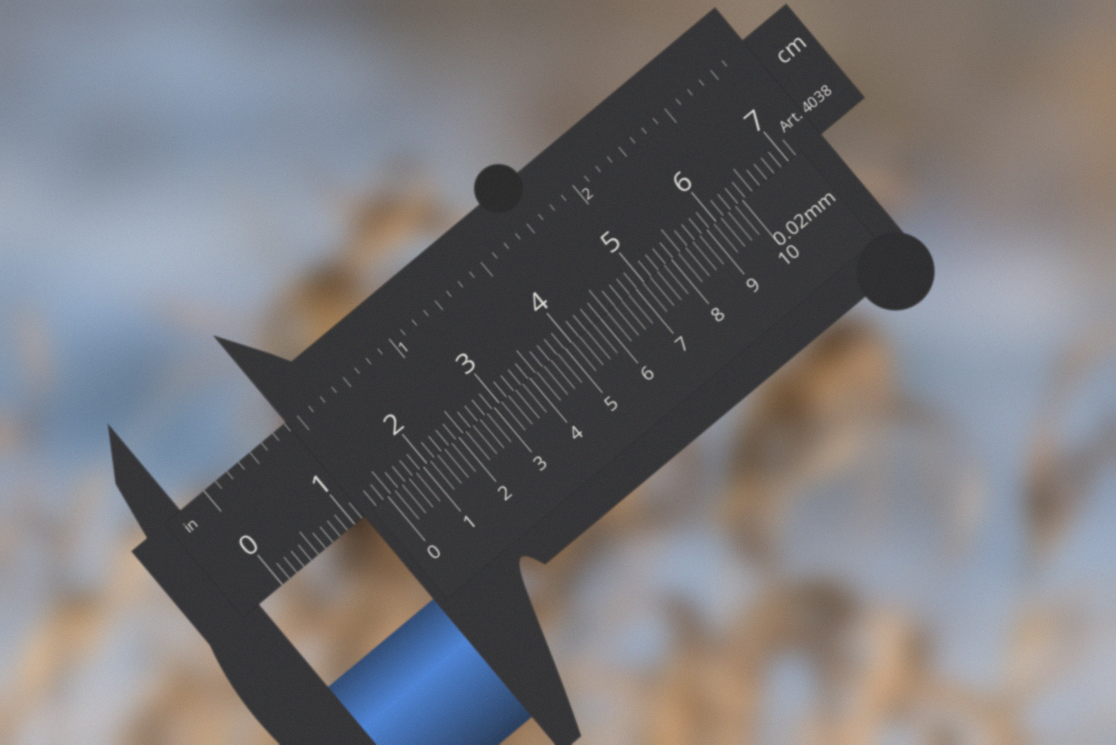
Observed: 14.6 mm
